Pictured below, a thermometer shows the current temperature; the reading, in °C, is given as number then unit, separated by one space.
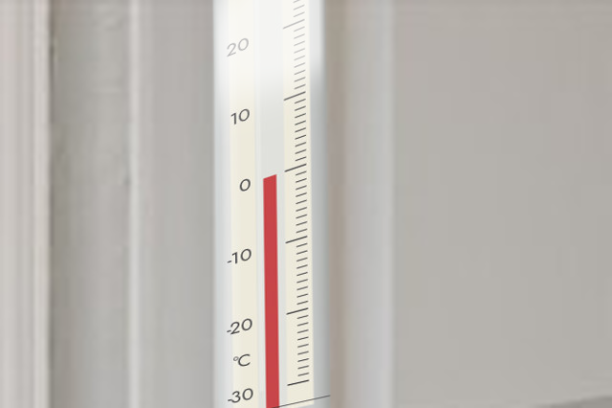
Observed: 0 °C
